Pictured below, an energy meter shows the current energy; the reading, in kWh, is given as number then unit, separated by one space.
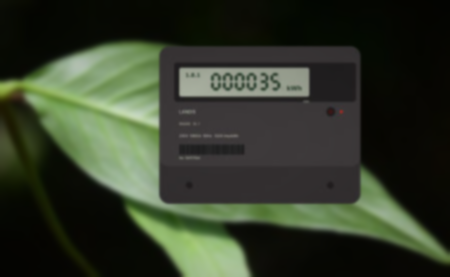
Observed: 35 kWh
